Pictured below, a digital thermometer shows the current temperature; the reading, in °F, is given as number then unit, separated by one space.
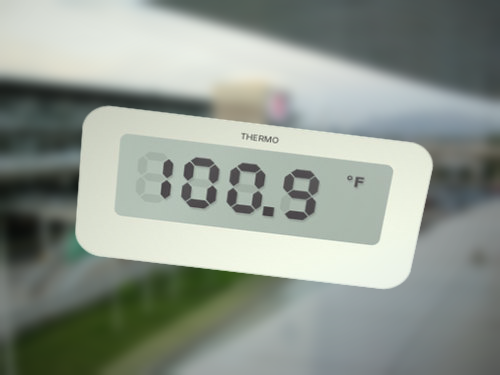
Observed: 100.9 °F
